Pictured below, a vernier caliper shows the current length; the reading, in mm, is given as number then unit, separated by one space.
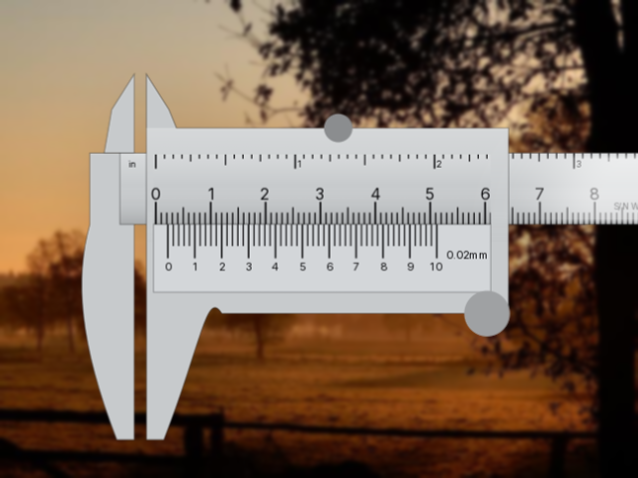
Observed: 2.2 mm
